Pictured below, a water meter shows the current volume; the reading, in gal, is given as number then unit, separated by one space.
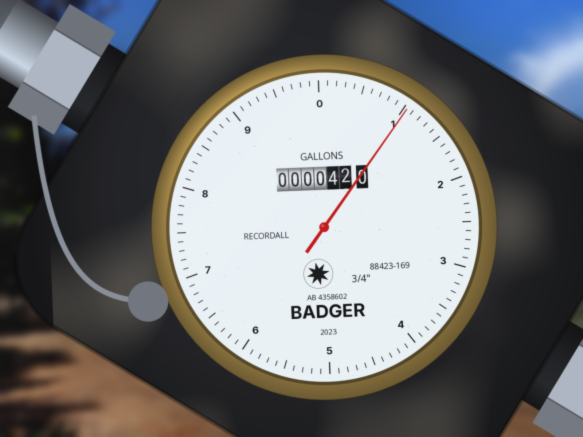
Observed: 421.0 gal
